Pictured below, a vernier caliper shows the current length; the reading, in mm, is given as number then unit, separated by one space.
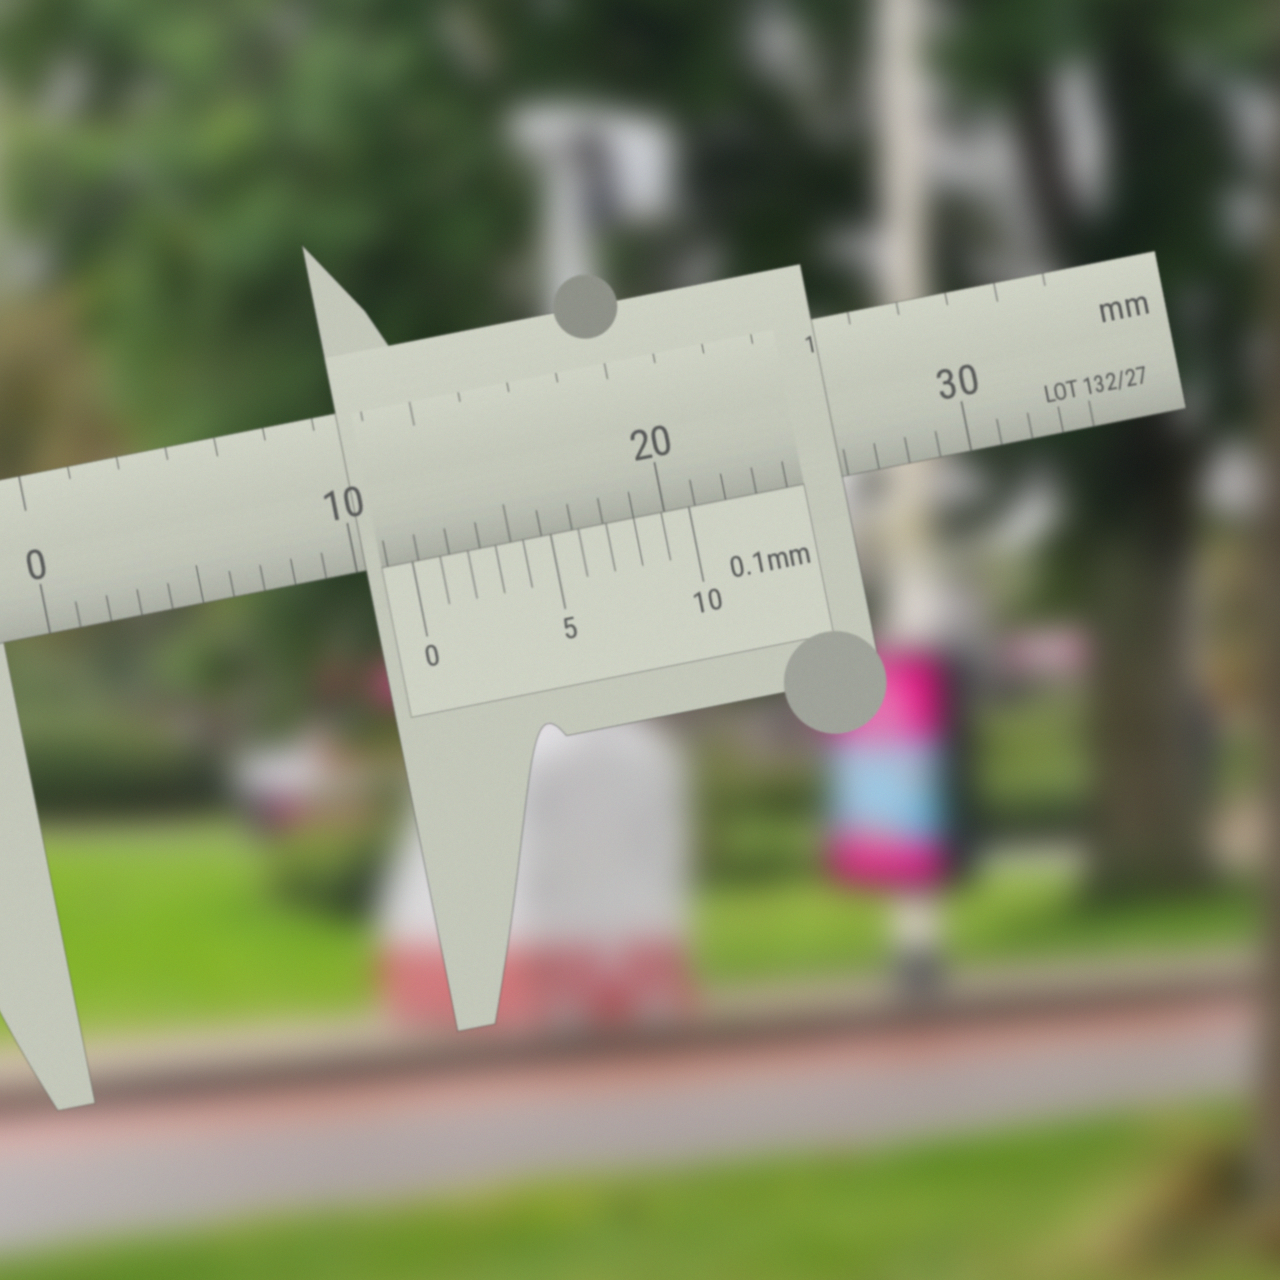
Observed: 11.8 mm
